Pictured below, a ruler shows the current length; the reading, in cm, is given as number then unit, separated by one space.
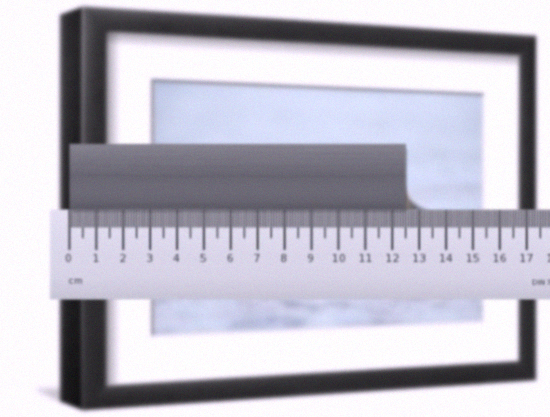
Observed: 12.5 cm
